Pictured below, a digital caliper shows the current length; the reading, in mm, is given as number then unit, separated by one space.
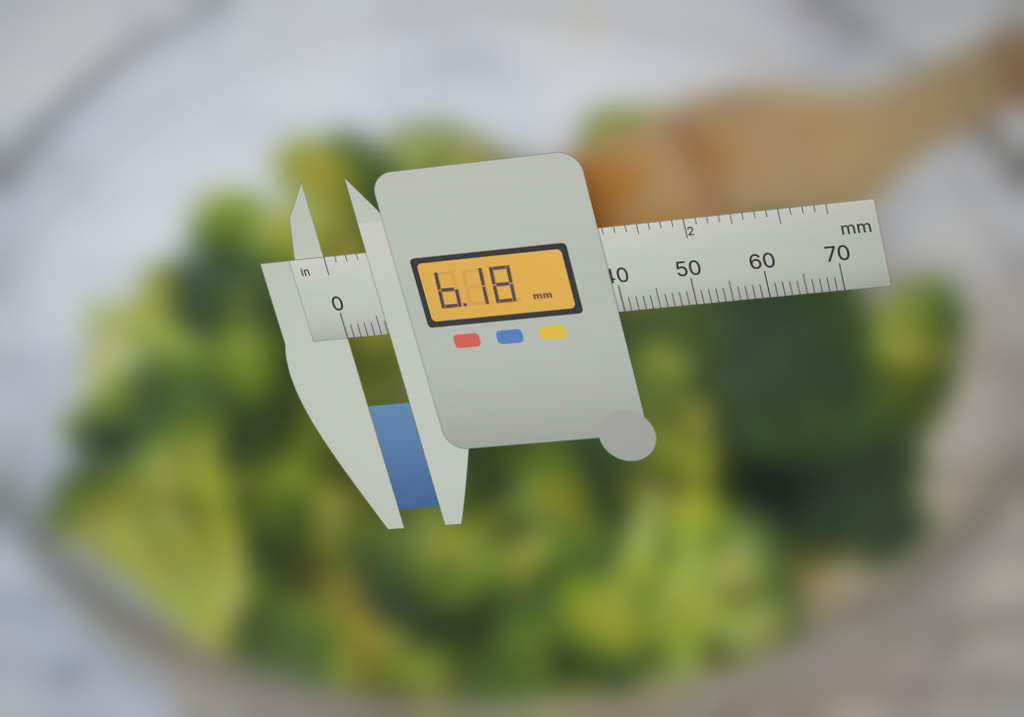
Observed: 6.18 mm
